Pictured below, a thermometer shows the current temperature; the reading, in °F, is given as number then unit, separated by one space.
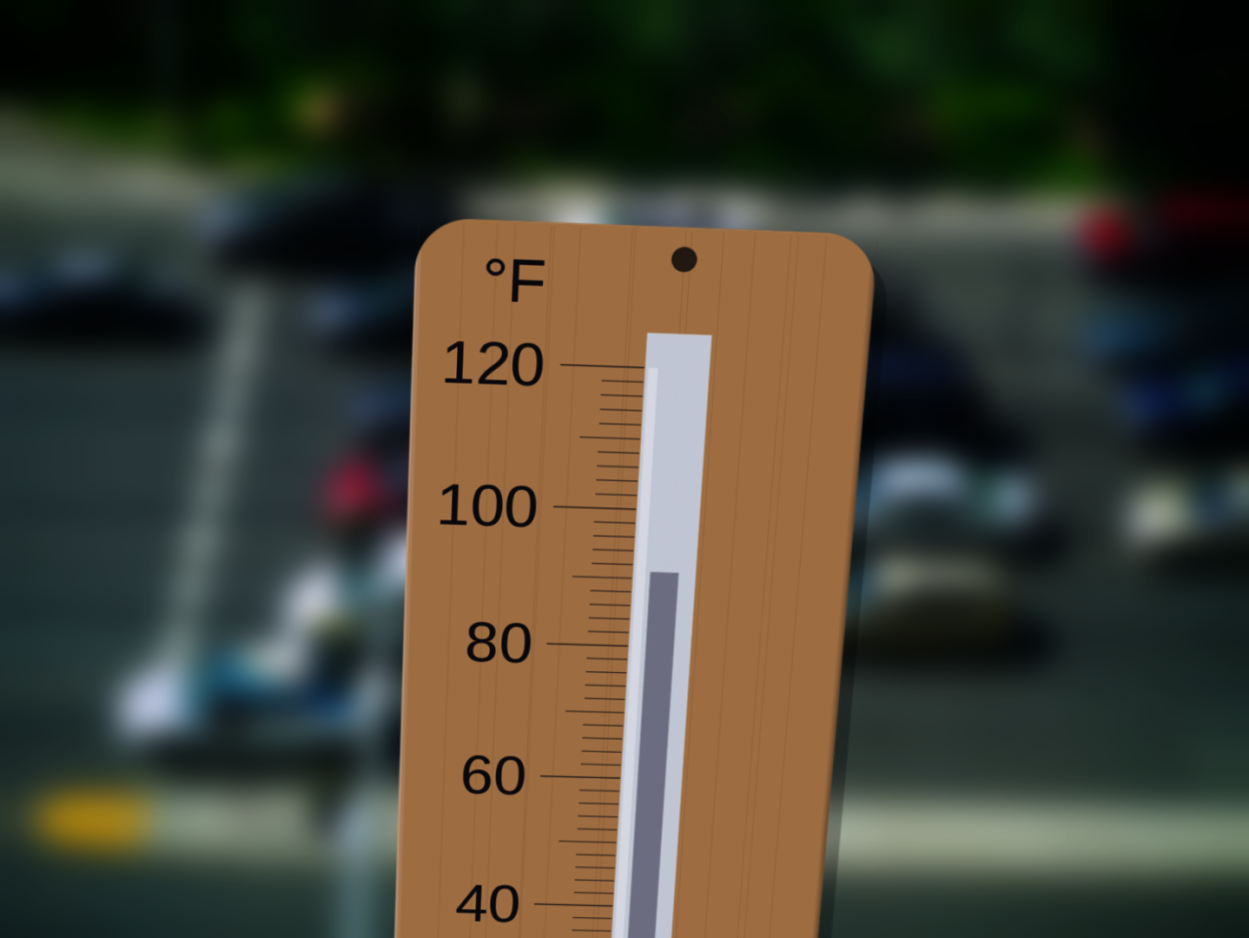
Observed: 91 °F
